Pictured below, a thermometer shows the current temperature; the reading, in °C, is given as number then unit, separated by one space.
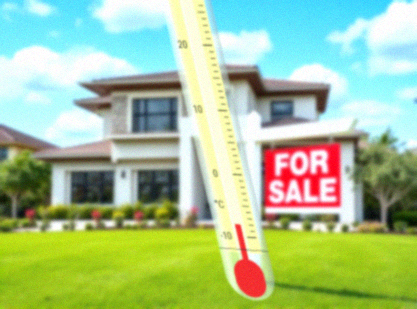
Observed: -8 °C
